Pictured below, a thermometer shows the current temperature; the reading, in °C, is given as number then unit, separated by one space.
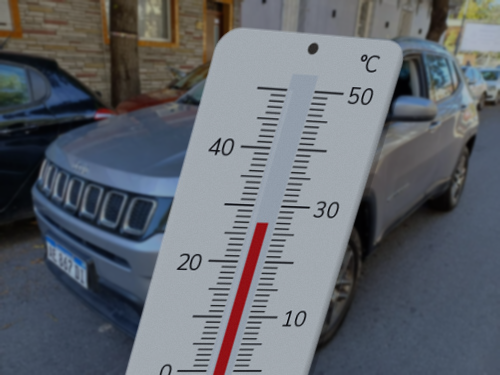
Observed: 27 °C
